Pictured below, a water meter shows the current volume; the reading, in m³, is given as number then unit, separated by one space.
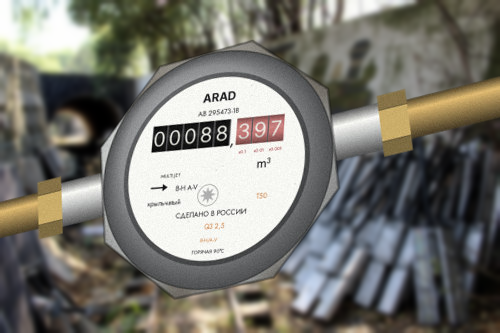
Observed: 88.397 m³
